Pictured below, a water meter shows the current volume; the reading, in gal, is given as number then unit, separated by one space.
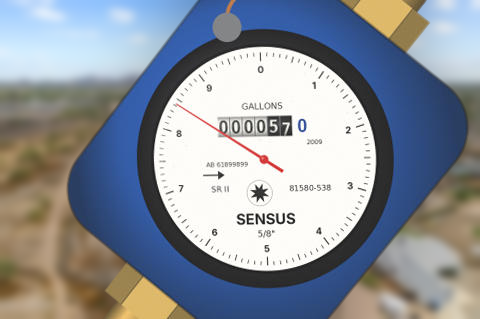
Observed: 568.4 gal
